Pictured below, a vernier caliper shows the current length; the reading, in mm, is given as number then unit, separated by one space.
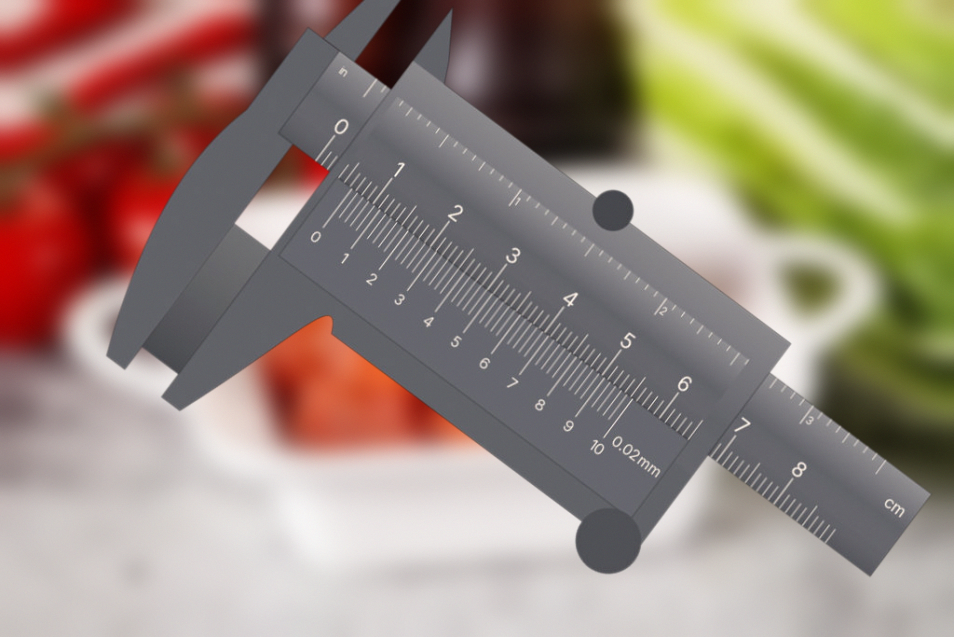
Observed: 6.4 mm
